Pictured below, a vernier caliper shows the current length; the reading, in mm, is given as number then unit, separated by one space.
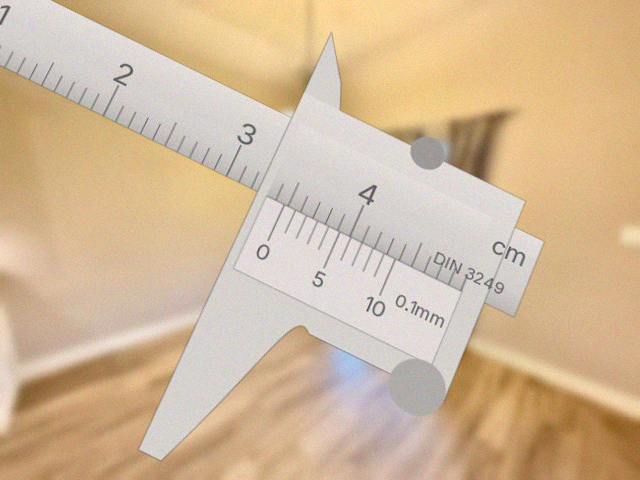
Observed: 34.7 mm
